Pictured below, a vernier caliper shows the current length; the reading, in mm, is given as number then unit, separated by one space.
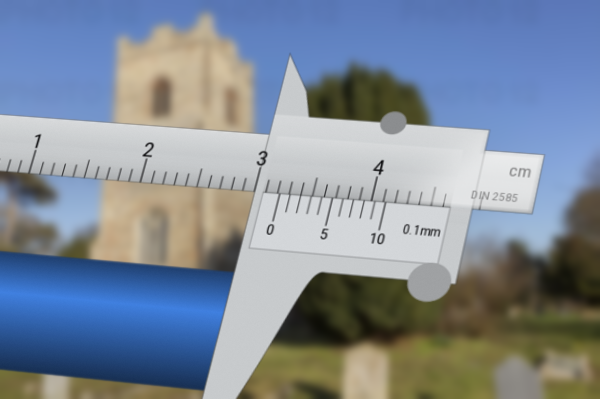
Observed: 32.2 mm
